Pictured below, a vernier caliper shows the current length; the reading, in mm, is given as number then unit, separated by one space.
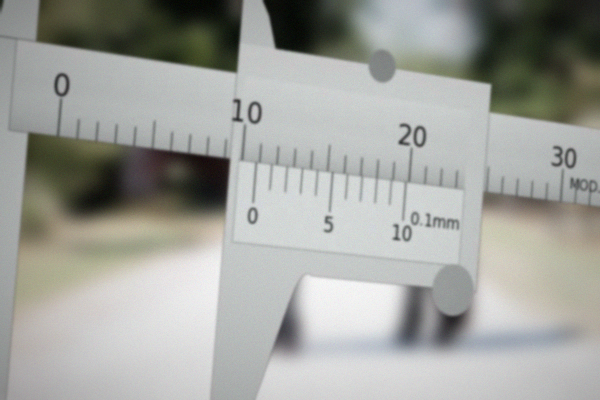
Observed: 10.8 mm
